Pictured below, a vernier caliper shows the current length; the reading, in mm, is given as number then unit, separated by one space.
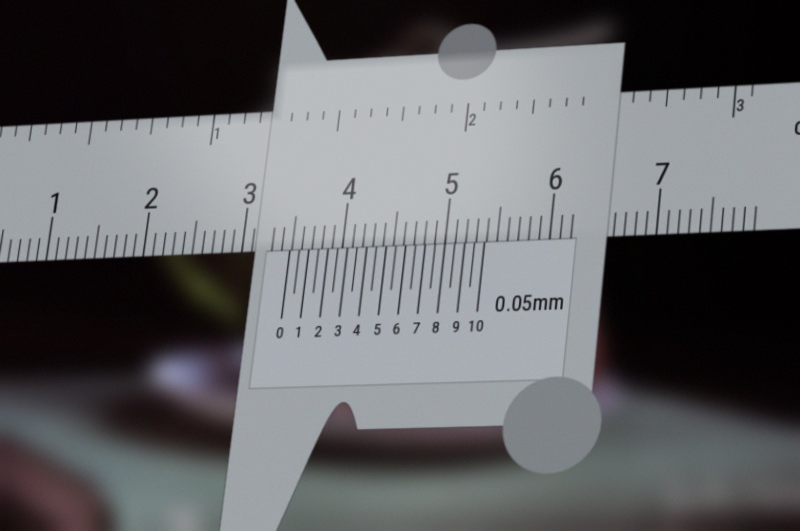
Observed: 34.8 mm
